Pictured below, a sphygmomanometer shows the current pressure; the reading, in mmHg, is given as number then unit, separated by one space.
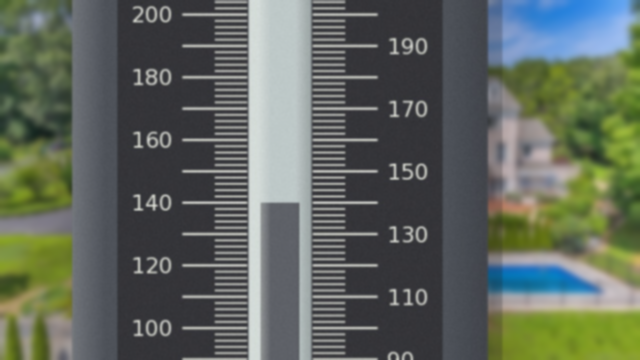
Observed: 140 mmHg
